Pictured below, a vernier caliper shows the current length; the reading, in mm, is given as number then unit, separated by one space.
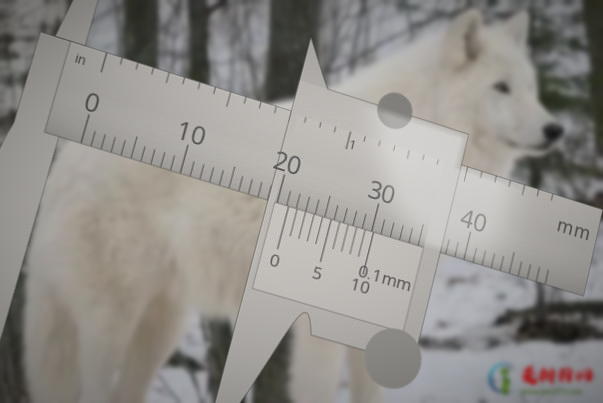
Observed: 21.2 mm
